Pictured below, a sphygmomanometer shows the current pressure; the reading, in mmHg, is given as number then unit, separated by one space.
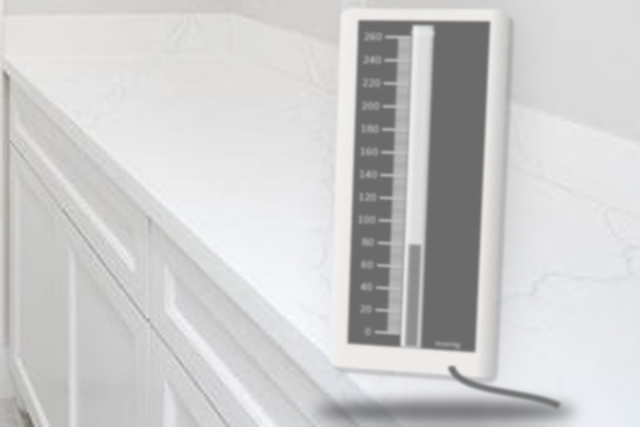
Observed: 80 mmHg
